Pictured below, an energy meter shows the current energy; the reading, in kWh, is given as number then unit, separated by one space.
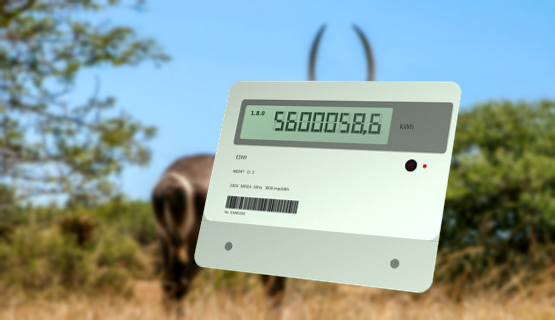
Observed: 5600058.6 kWh
